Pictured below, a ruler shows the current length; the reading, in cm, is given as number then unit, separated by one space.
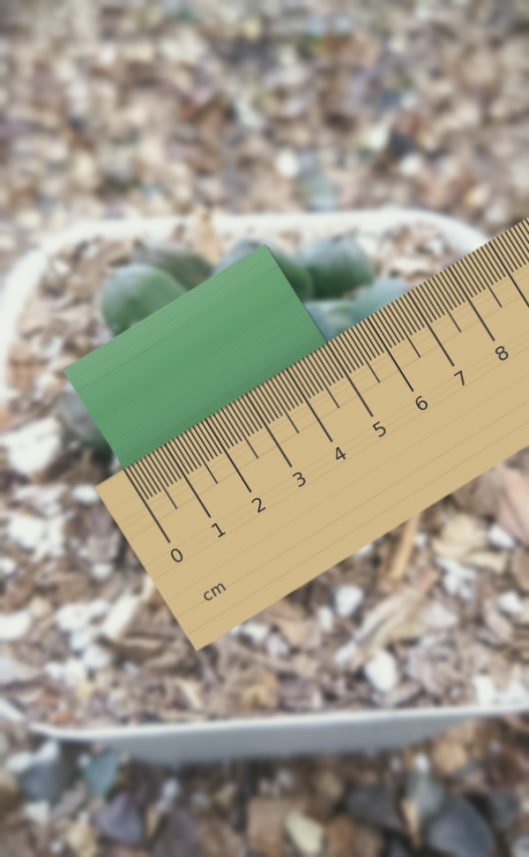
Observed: 5 cm
